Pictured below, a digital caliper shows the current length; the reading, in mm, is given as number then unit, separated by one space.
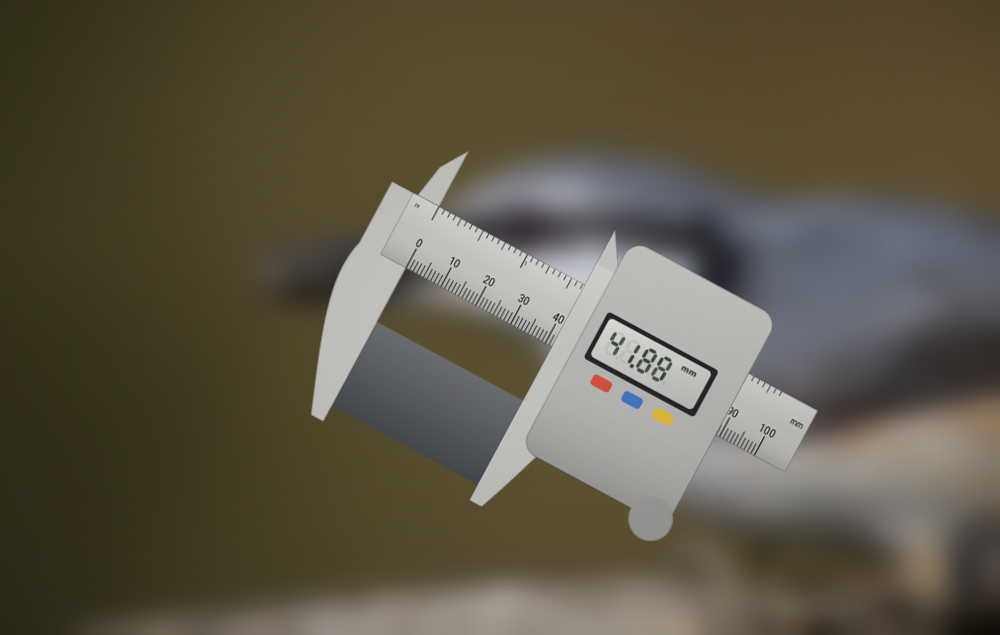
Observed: 41.88 mm
